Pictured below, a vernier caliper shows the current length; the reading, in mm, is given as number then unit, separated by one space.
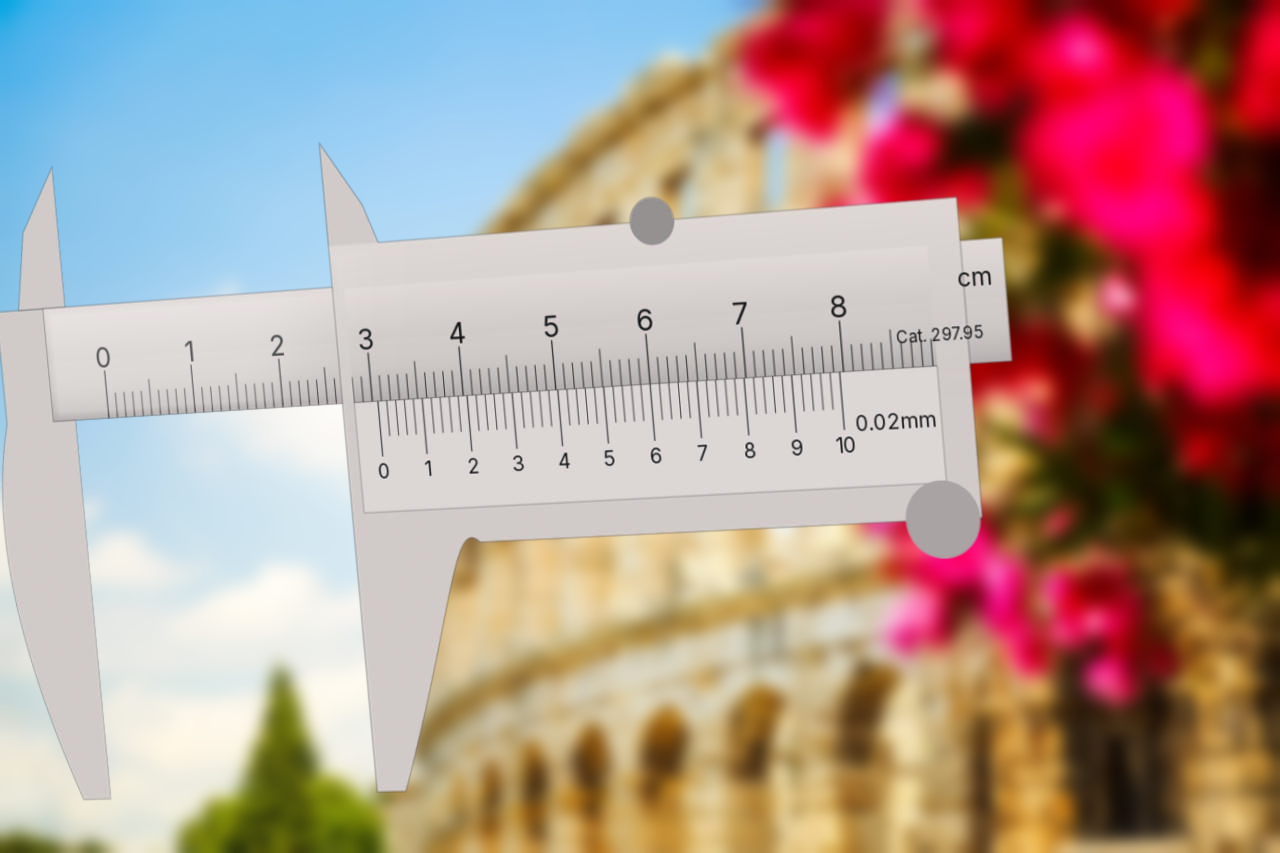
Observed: 30.6 mm
